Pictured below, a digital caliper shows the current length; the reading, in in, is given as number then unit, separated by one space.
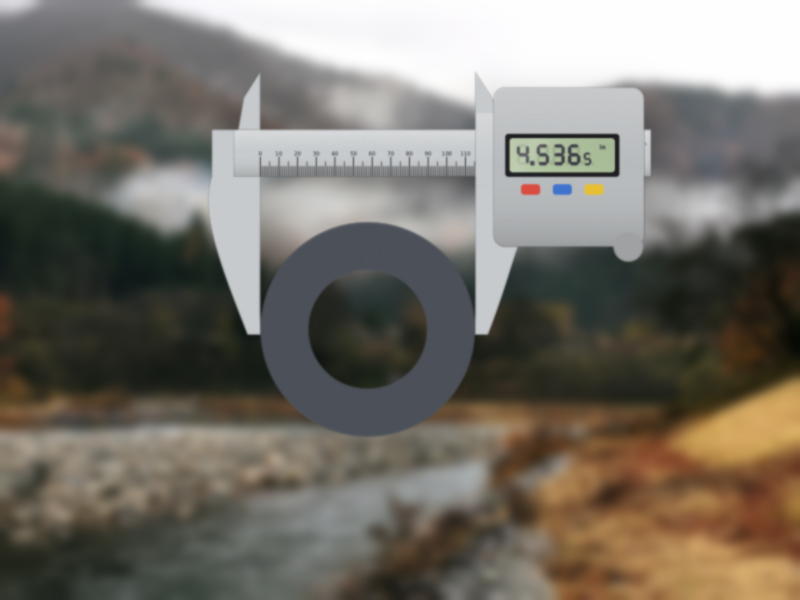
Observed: 4.5365 in
